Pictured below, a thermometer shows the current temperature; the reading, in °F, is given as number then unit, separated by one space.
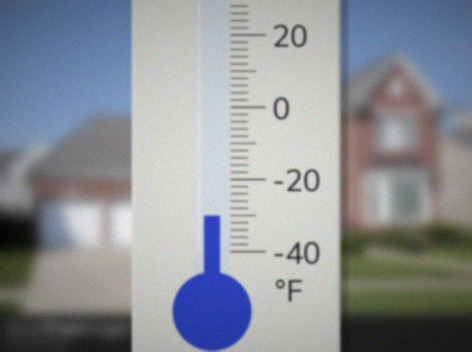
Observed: -30 °F
